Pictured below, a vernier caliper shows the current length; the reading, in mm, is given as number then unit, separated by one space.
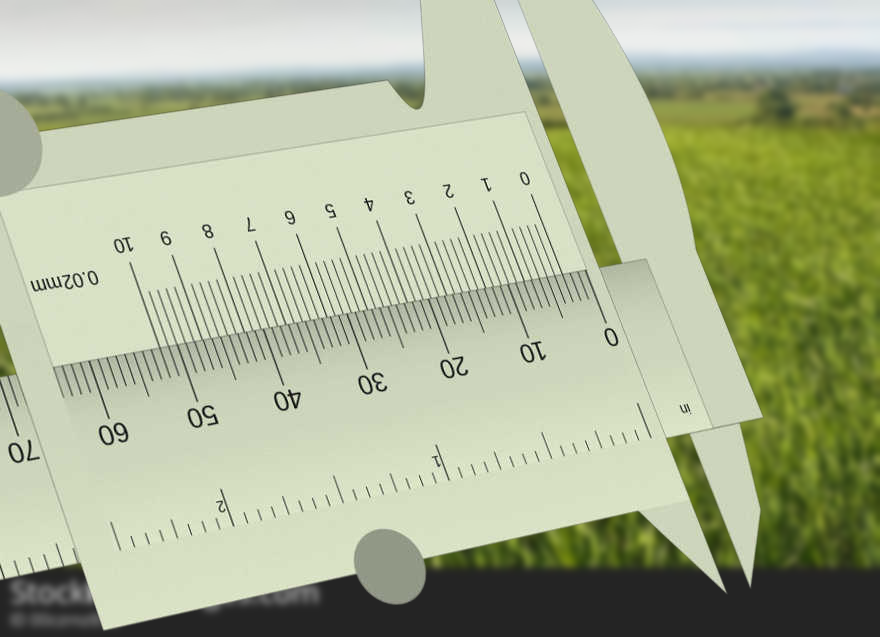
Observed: 3.0 mm
